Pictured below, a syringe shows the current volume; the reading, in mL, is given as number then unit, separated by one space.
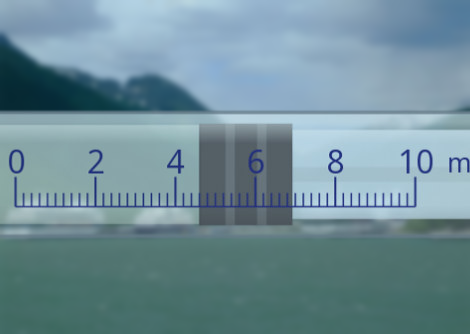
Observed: 4.6 mL
